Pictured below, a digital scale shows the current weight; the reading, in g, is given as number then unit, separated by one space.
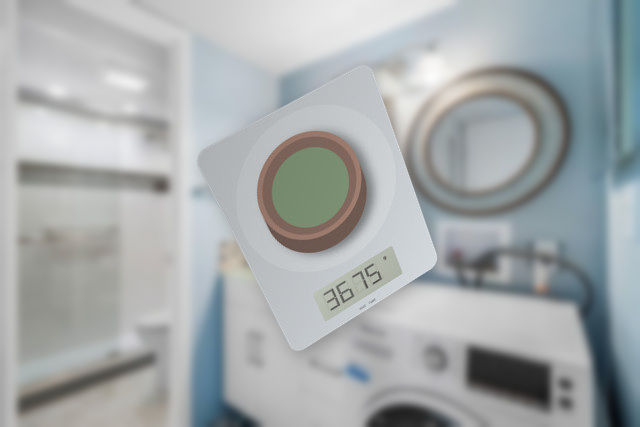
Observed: 3675 g
